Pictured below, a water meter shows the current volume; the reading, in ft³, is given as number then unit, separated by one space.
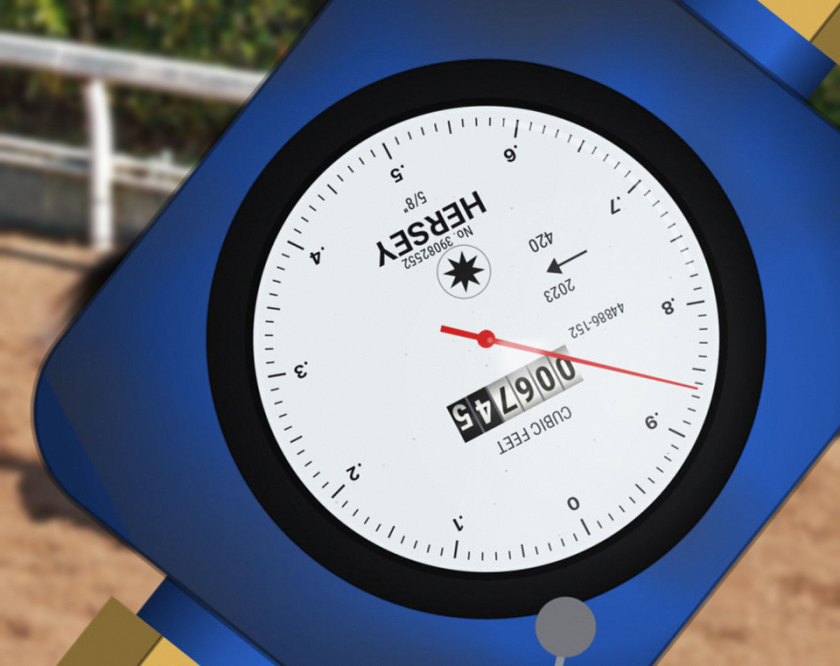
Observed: 6744.86 ft³
